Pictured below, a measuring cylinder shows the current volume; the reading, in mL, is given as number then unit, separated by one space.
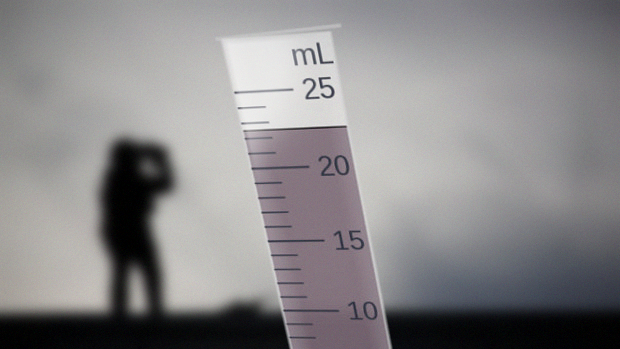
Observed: 22.5 mL
